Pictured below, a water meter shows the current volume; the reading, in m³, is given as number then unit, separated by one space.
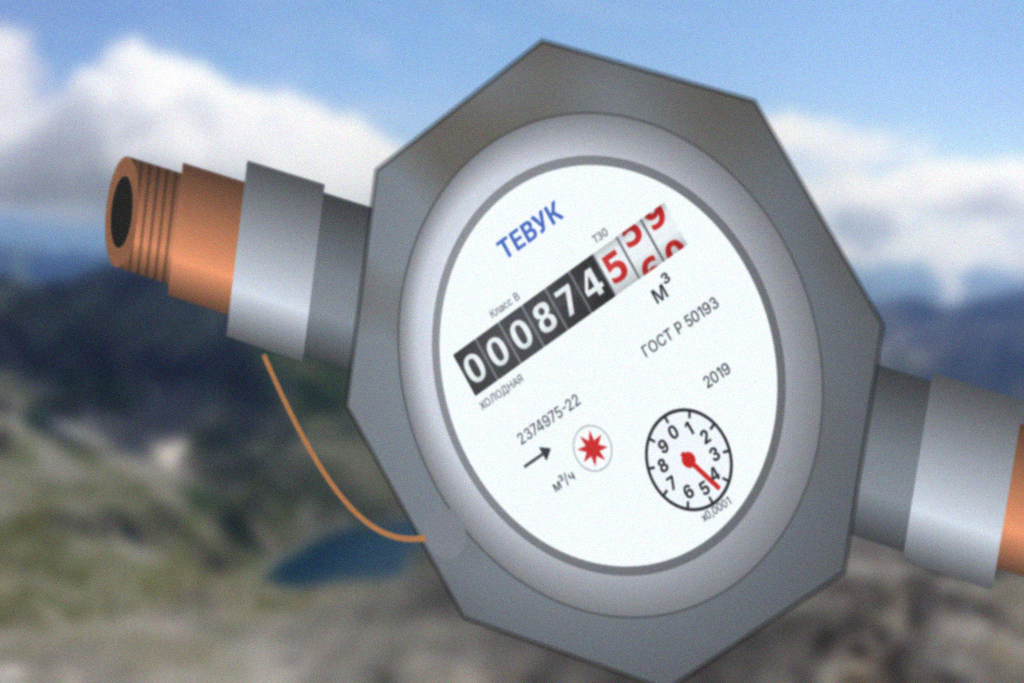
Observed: 874.5594 m³
